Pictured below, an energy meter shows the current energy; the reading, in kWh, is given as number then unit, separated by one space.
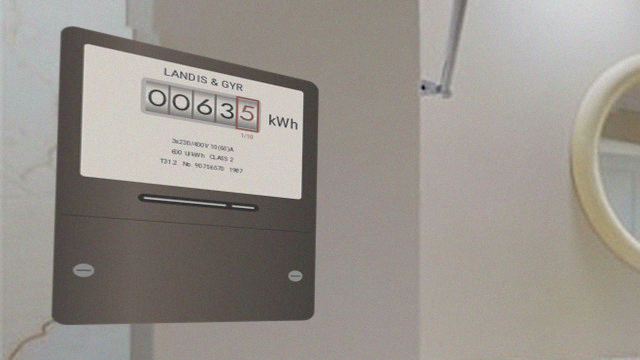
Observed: 63.5 kWh
